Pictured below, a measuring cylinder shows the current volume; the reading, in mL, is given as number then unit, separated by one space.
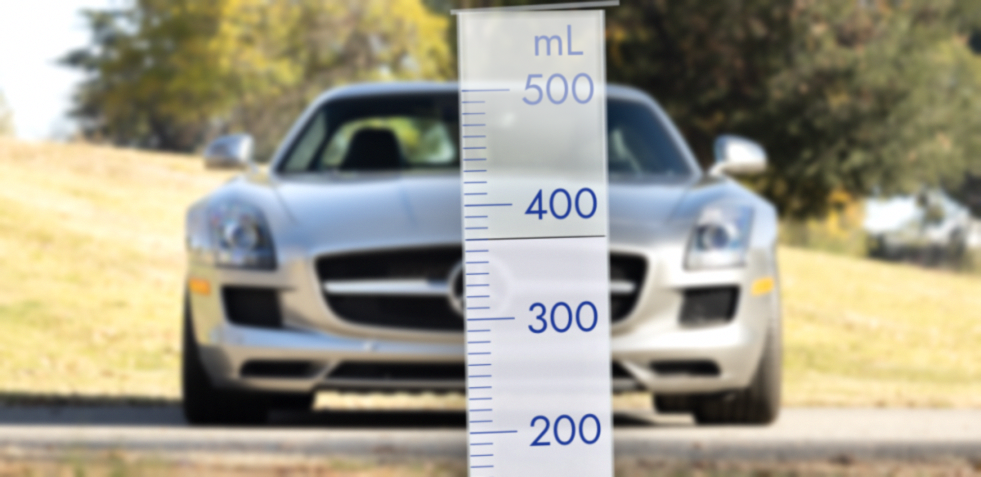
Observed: 370 mL
